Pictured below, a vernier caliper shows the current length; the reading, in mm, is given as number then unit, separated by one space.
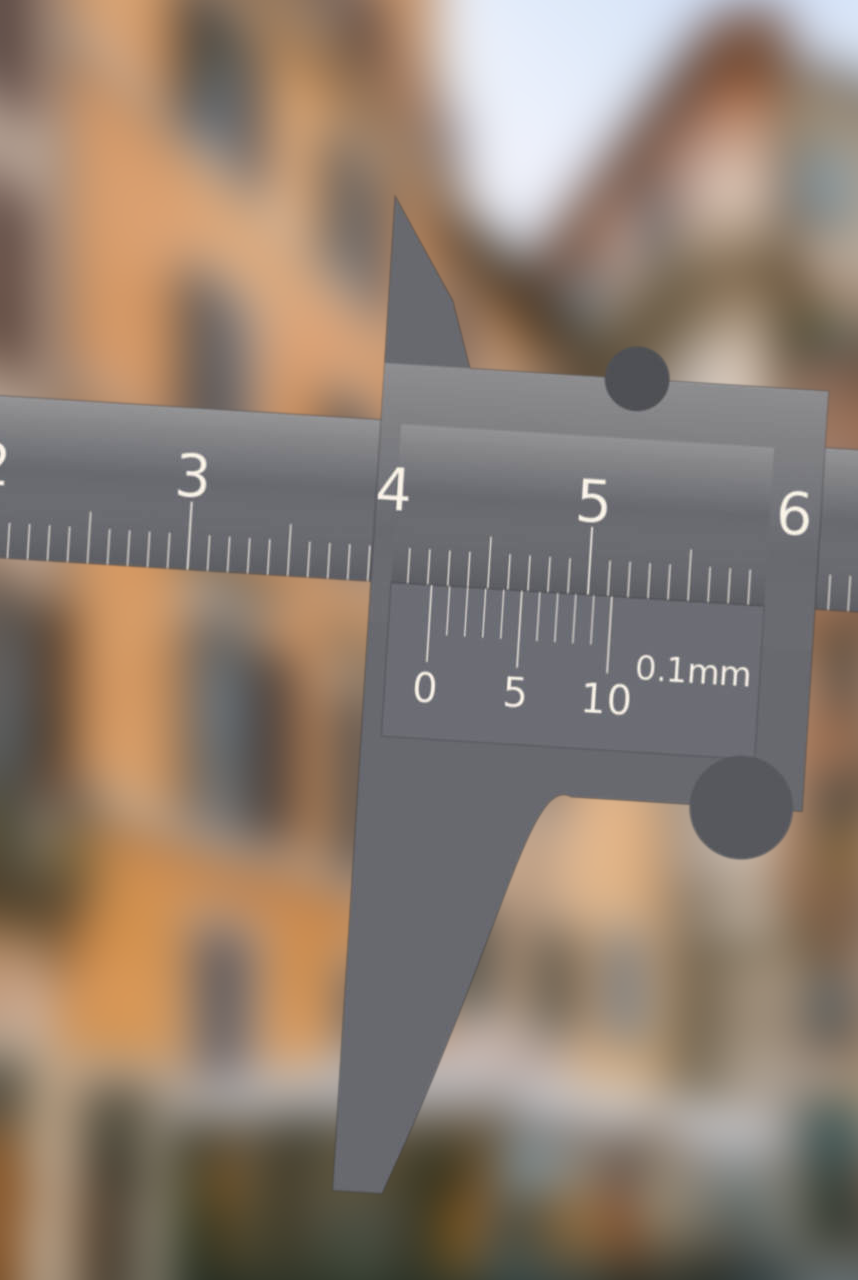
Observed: 42.2 mm
